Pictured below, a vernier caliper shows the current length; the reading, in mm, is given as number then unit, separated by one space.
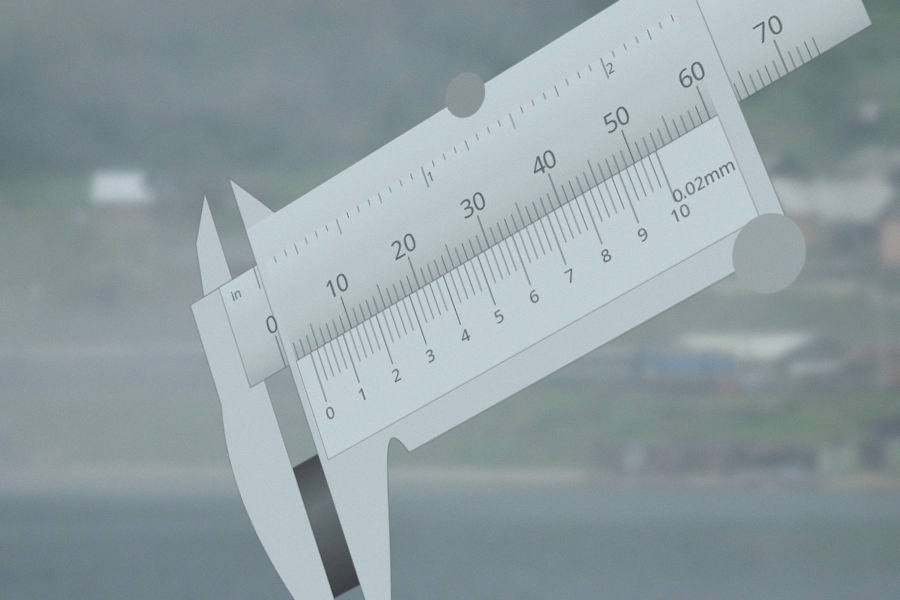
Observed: 3.8 mm
